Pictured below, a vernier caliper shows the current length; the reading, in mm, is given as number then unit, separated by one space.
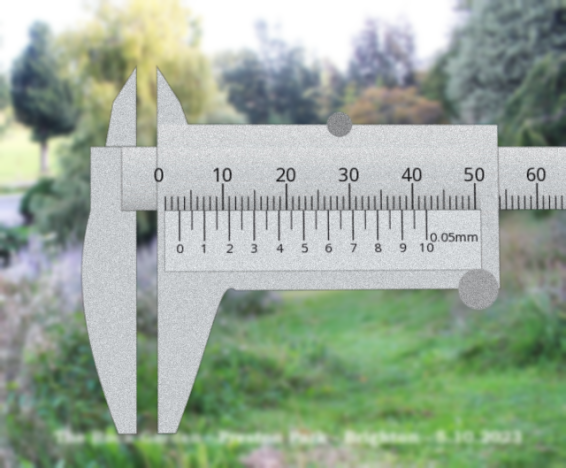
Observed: 3.2 mm
